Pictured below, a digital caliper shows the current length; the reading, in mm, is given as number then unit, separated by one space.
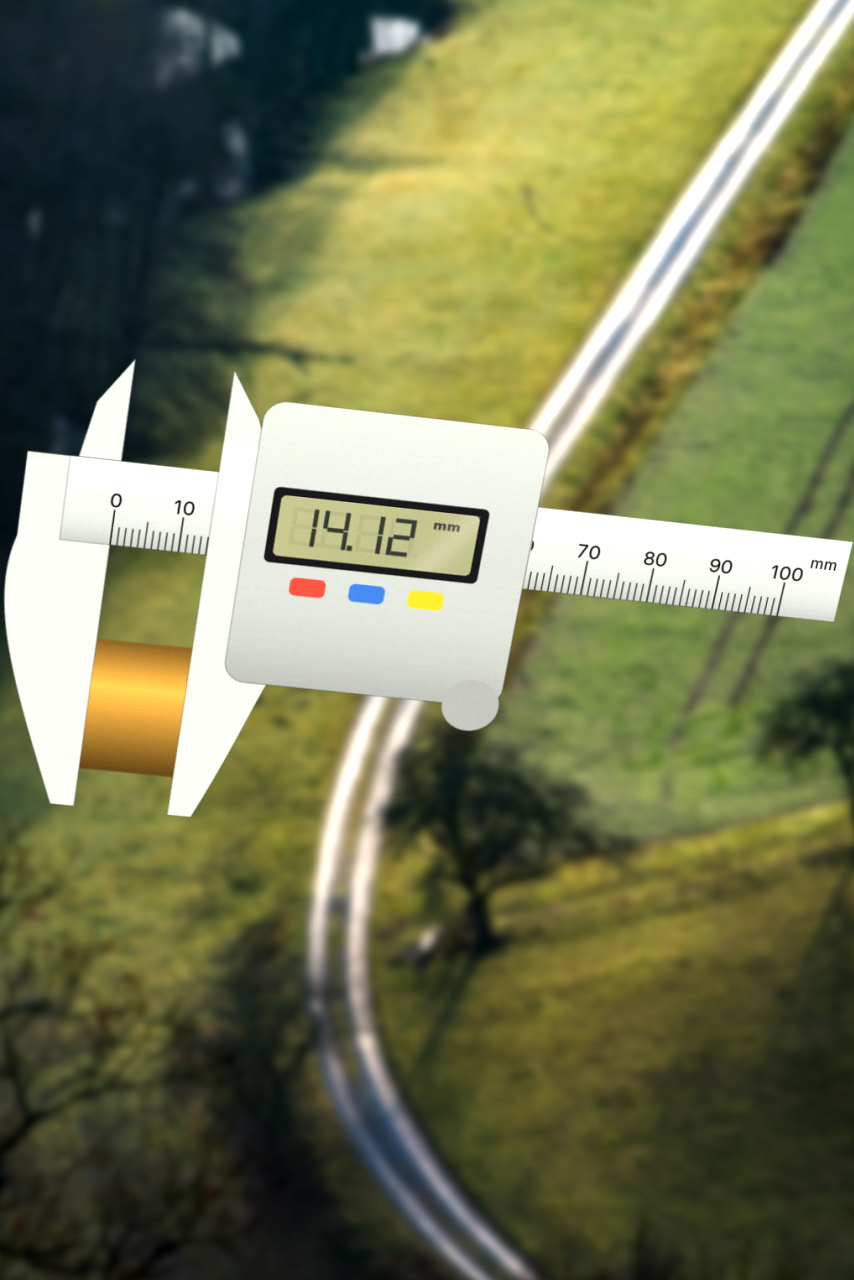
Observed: 14.12 mm
